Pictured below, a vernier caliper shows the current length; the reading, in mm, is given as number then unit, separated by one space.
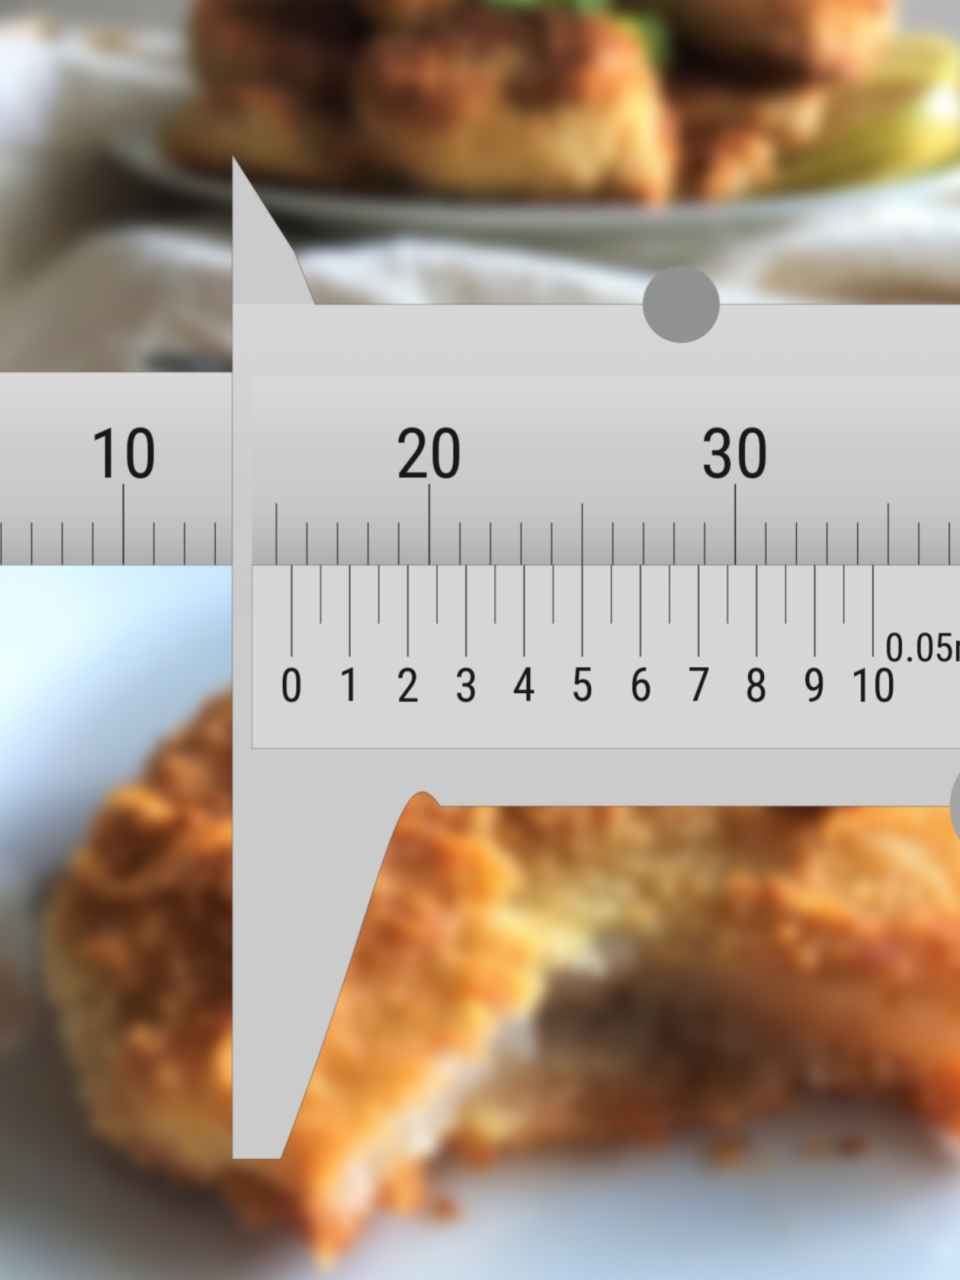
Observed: 15.50 mm
